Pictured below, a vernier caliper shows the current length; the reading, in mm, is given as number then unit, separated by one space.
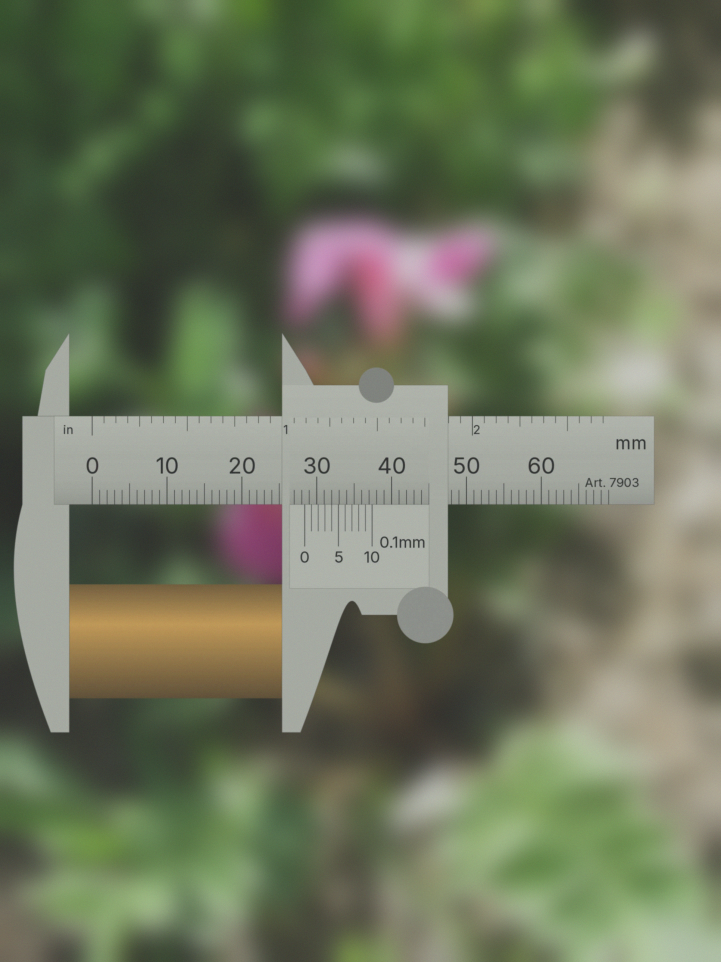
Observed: 28.4 mm
